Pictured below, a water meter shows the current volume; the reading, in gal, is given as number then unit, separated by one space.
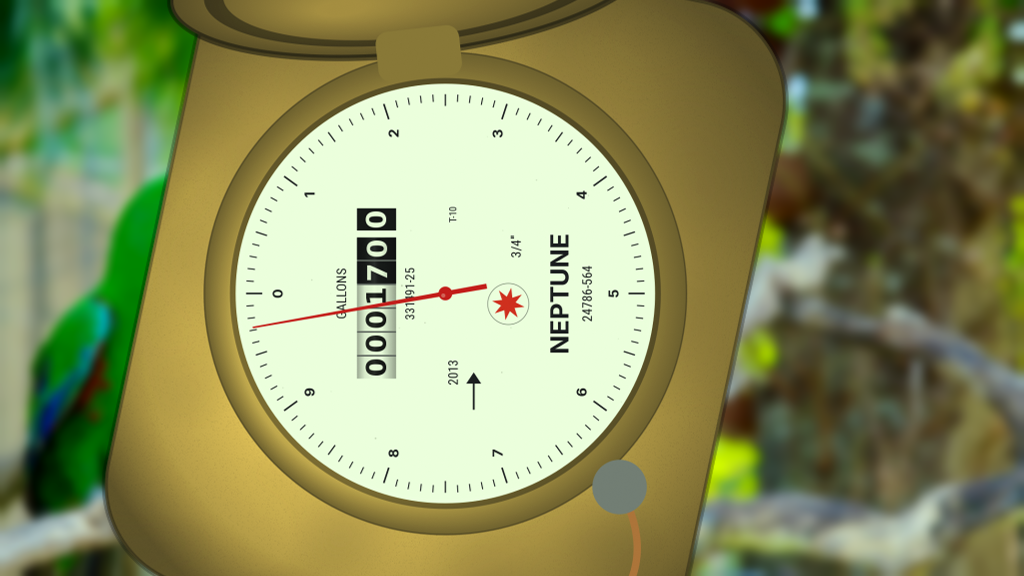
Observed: 1699.7 gal
